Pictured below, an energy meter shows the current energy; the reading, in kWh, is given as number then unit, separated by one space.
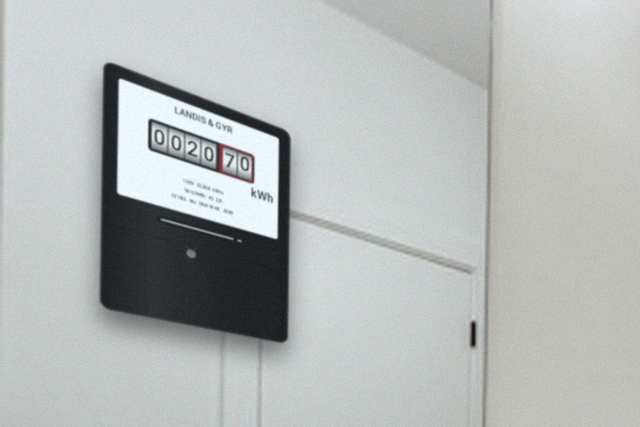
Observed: 20.70 kWh
